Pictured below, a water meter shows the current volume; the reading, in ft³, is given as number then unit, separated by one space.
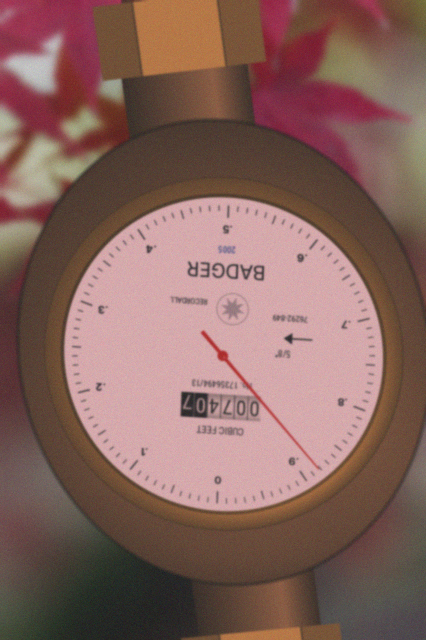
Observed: 7406.88 ft³
